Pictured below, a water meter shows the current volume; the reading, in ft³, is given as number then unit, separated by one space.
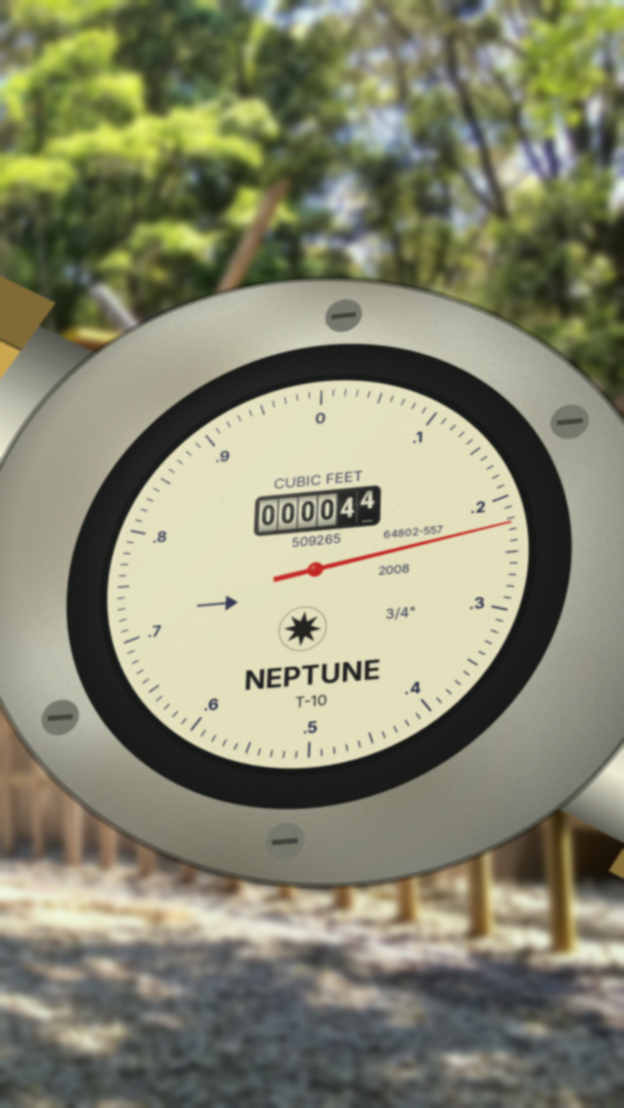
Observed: 44.22 ft³
